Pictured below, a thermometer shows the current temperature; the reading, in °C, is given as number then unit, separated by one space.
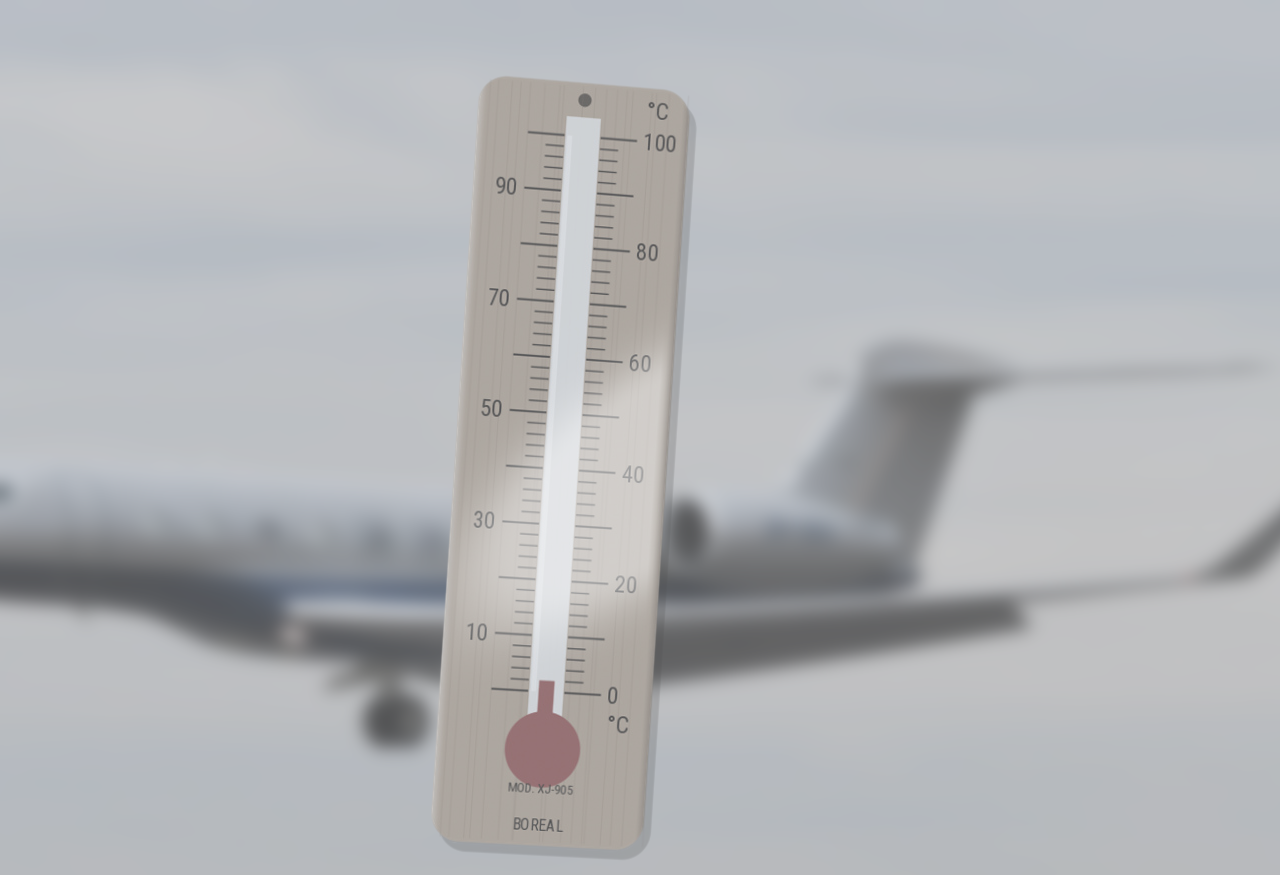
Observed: 2 °C
